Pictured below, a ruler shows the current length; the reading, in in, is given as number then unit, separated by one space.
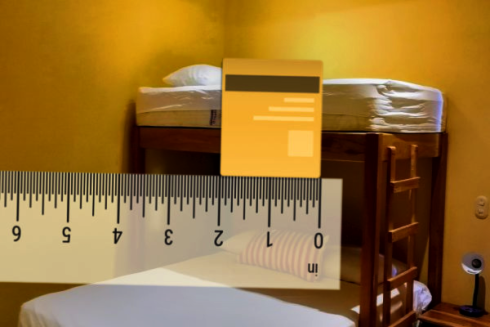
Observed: 2 in
